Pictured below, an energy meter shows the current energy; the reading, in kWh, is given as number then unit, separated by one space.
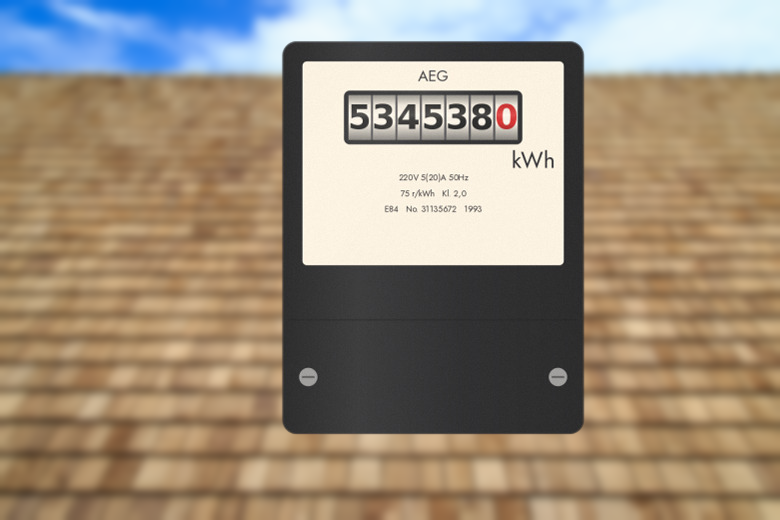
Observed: 534538.0 kWh
